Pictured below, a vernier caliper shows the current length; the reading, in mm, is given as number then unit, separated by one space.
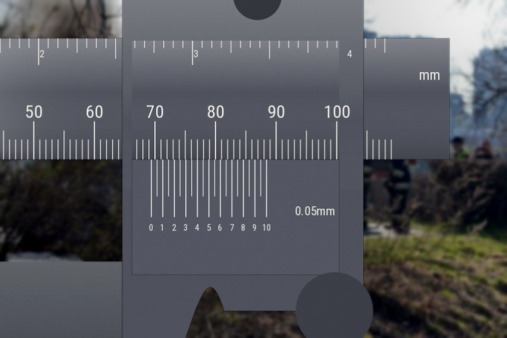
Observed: 69.4 mm
